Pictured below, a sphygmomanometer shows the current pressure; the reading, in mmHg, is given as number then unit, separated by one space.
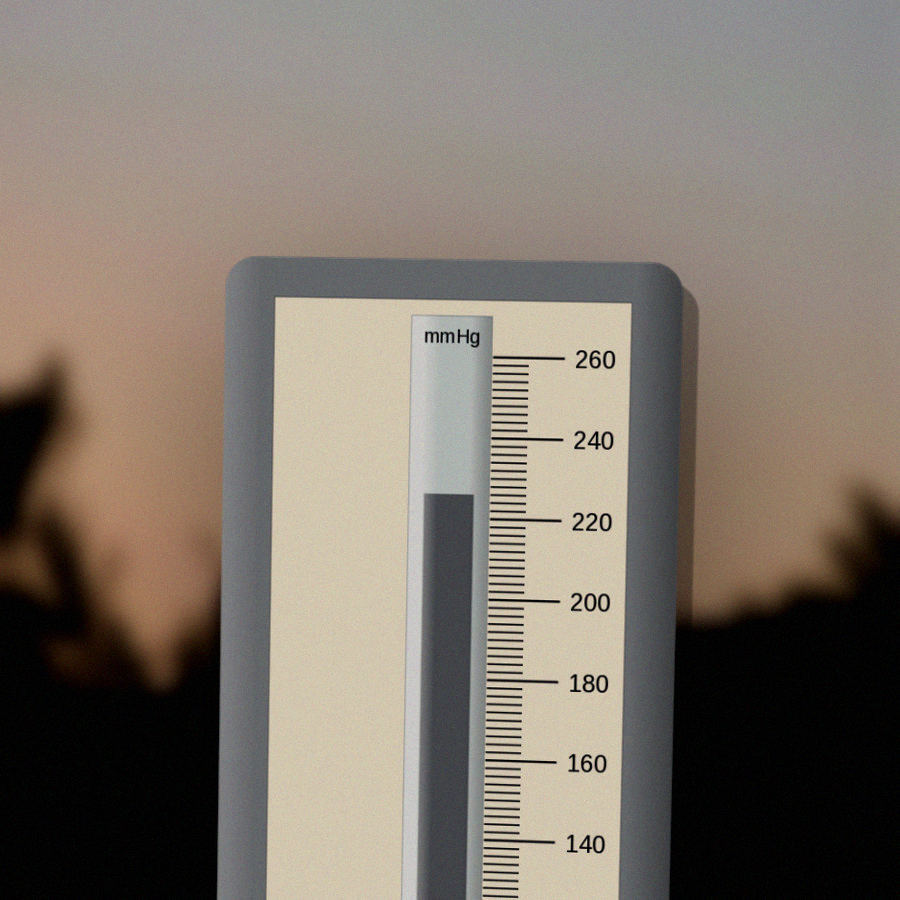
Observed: 226 mmHg
